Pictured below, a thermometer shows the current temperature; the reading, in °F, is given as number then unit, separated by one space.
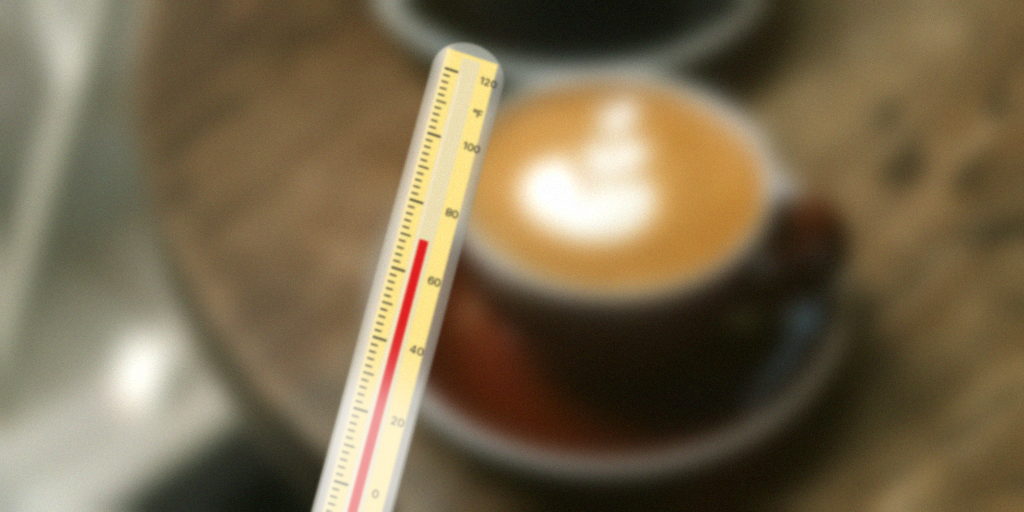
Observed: 70 °F
